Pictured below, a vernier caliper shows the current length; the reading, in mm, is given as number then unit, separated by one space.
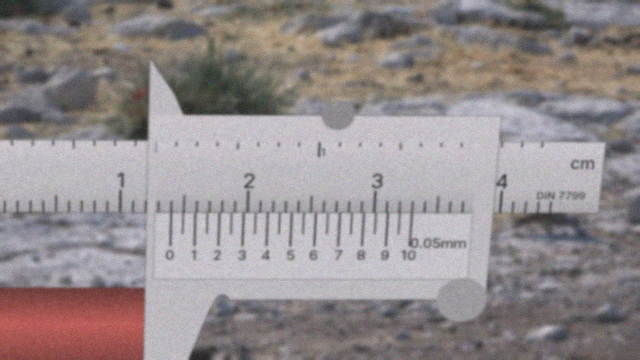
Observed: 14.0 mm
